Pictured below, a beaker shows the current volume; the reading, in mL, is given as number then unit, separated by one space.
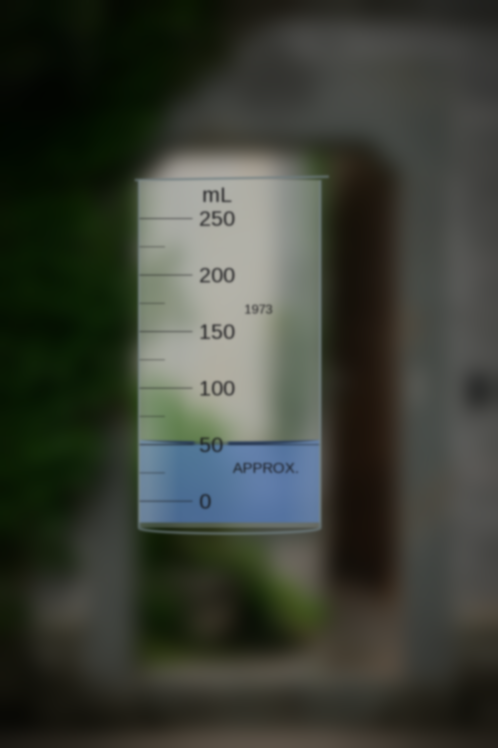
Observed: 50 mL
